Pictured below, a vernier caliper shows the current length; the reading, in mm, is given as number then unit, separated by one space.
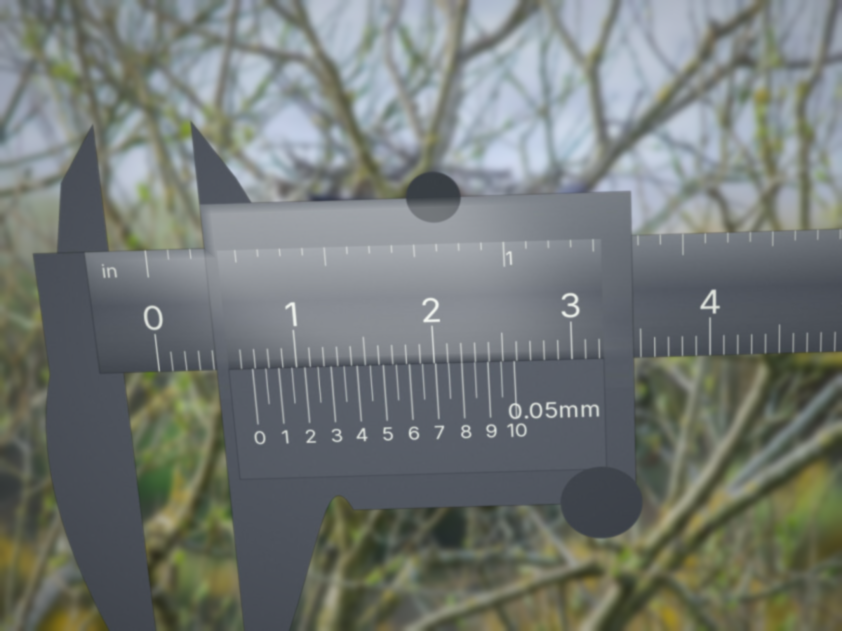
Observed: 6.8 mm
